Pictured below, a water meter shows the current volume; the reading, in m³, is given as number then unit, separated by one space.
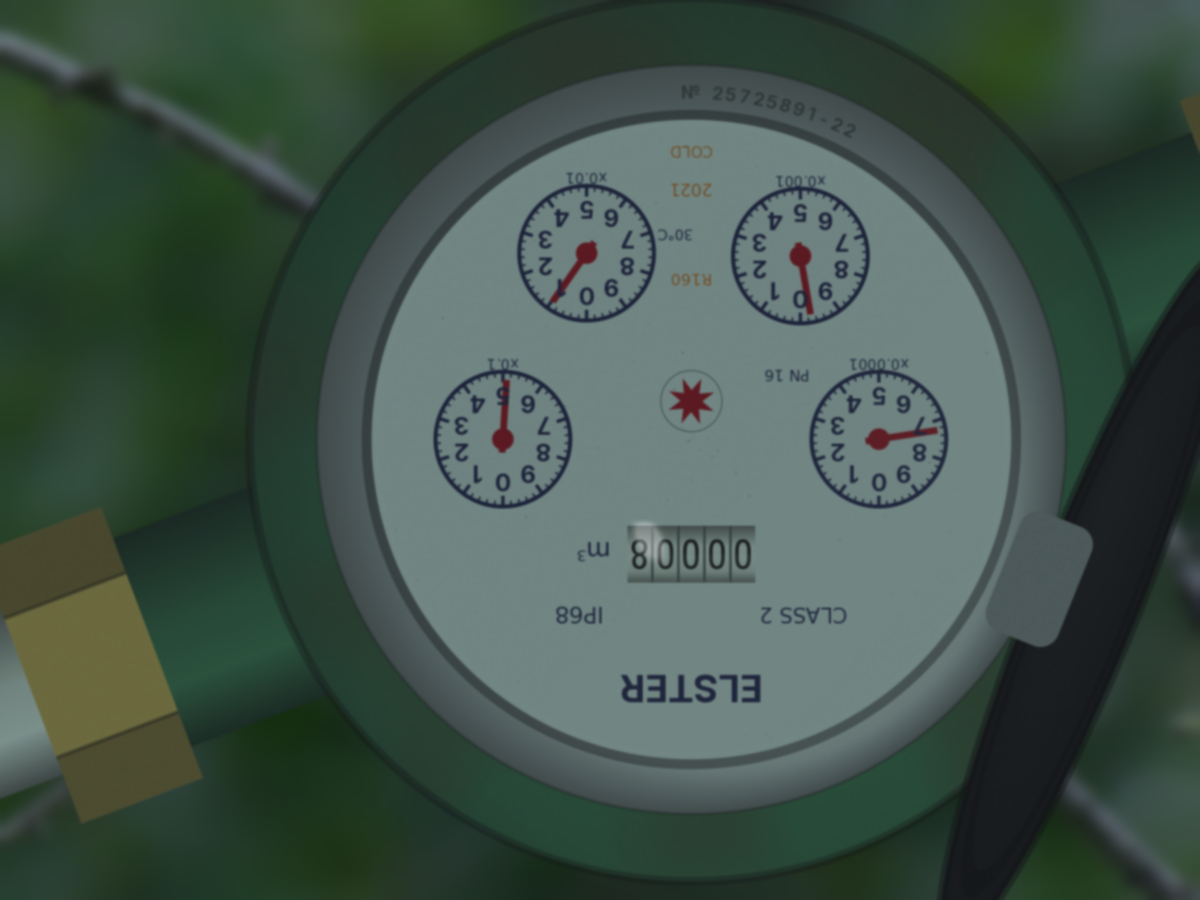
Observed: 8.5097 m³
